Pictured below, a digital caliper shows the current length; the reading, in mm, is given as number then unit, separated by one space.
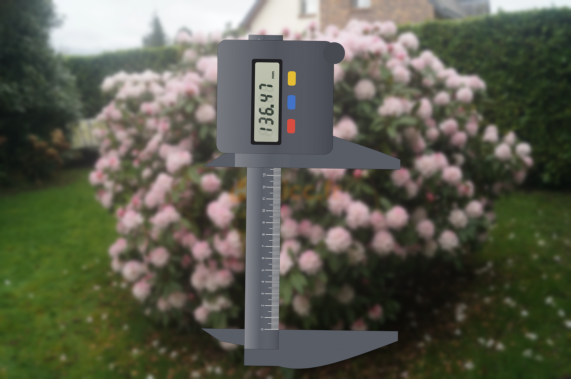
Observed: 136.47 mm
